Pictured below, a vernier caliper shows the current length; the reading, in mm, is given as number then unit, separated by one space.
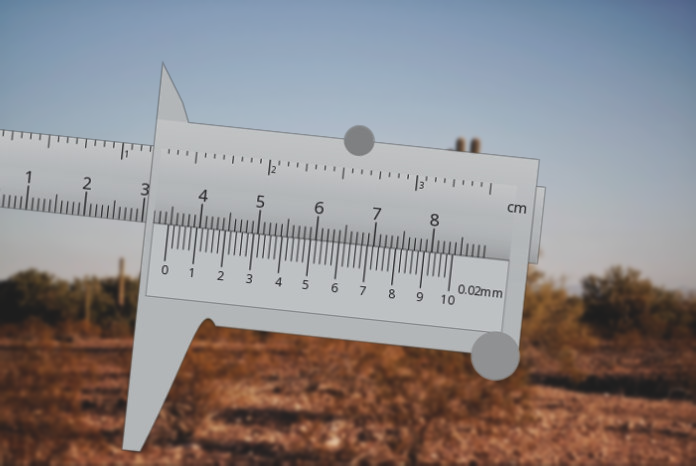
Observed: 34.6 mm
